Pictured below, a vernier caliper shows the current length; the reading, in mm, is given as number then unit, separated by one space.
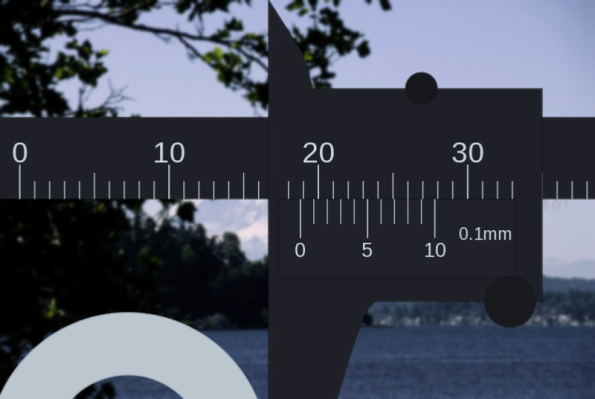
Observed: 18.8 mm
